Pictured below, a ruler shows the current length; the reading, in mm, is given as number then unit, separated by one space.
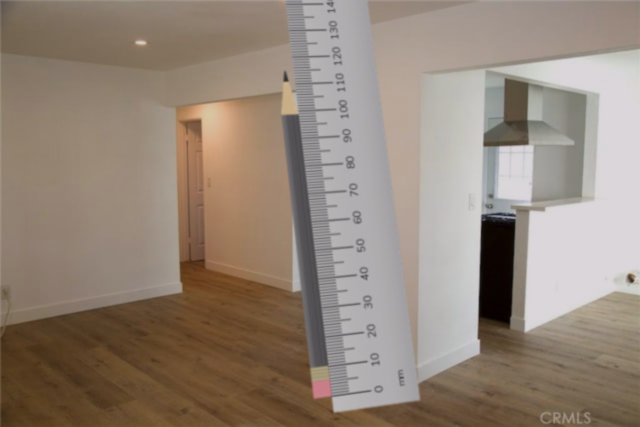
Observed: 115 mm
